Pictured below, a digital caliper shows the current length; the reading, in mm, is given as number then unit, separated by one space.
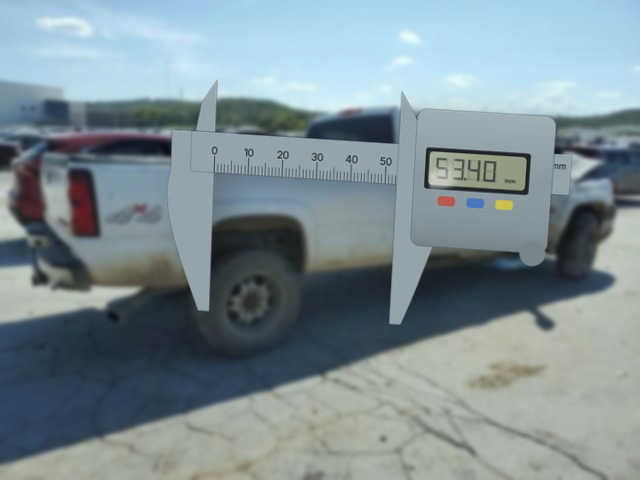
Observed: 53.40 mm
